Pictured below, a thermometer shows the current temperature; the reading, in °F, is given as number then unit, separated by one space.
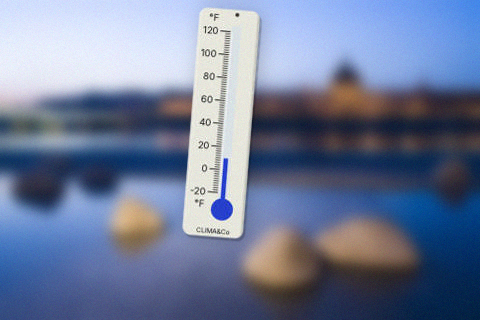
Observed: 10 °F
